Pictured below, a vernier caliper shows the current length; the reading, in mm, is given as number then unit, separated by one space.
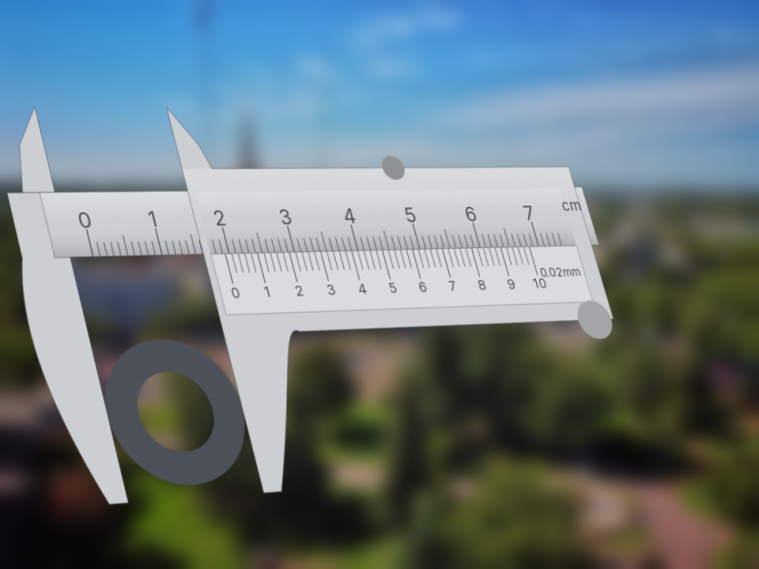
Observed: 19.4 mm
